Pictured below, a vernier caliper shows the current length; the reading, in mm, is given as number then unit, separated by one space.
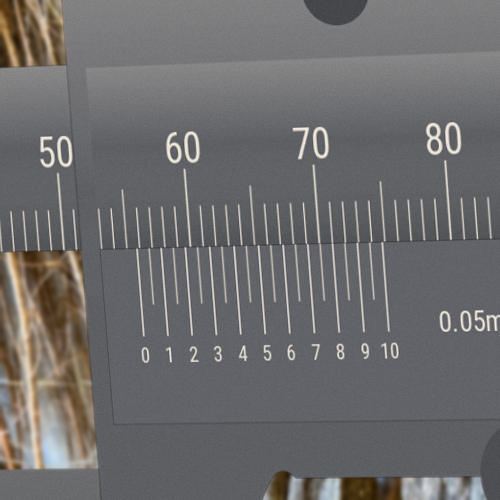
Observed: 55.8 mm
